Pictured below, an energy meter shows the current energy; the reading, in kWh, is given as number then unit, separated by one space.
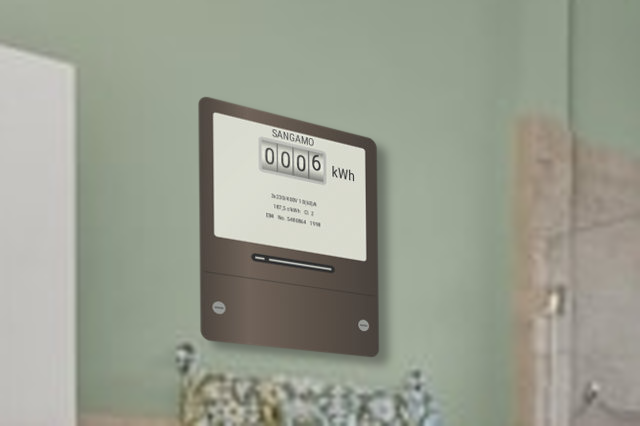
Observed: 6 kWh
